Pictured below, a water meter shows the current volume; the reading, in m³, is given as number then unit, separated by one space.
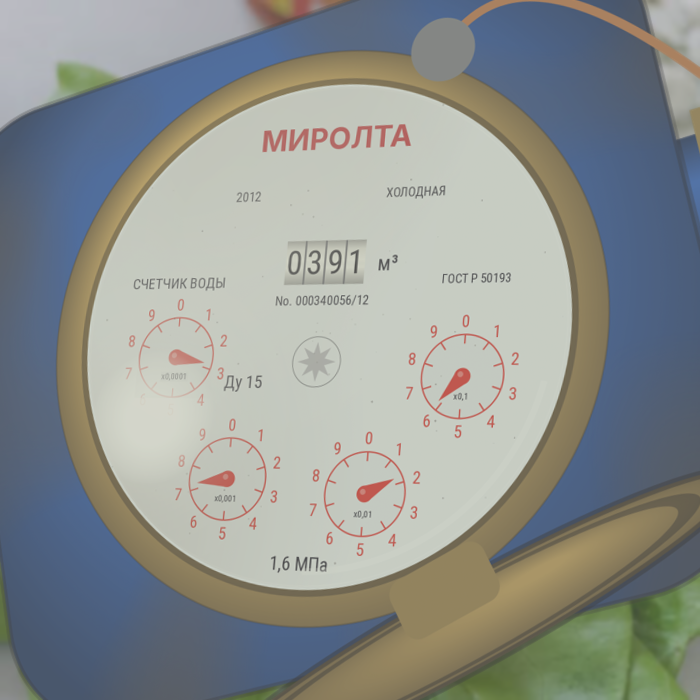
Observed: 391.6172 m³
